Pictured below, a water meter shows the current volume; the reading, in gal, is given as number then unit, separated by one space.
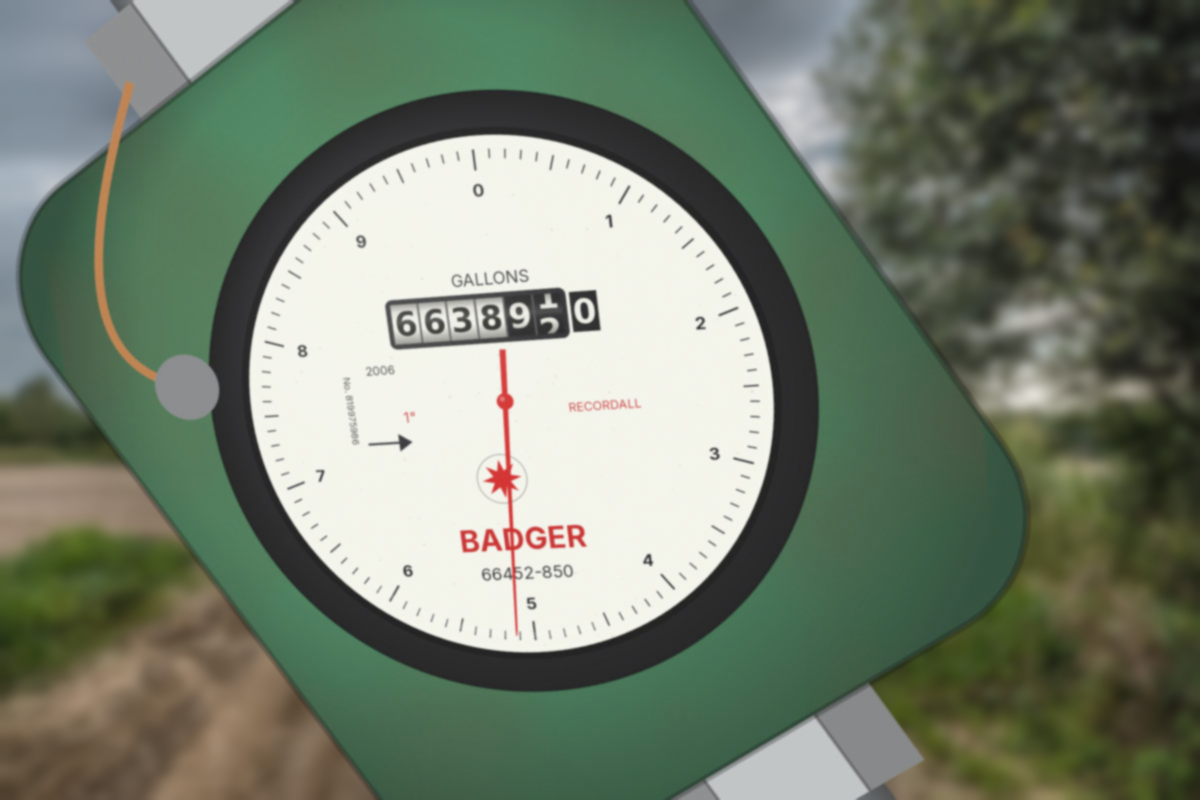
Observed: 6638915.1 gal
